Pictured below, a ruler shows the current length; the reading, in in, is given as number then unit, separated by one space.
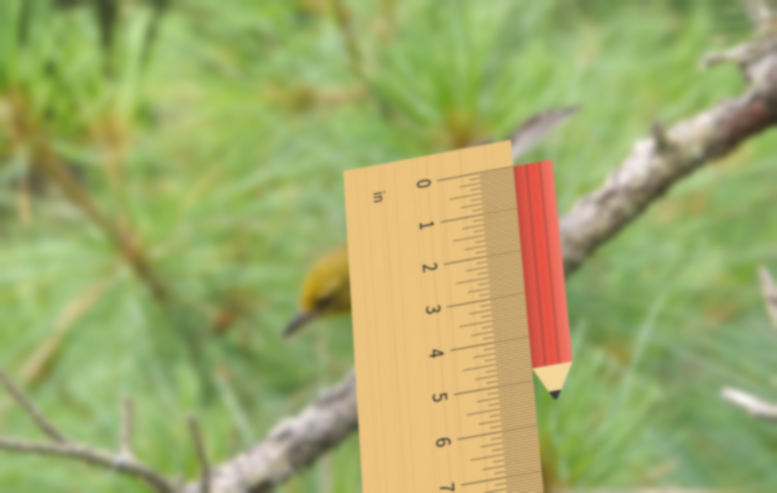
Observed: 5.5 in
